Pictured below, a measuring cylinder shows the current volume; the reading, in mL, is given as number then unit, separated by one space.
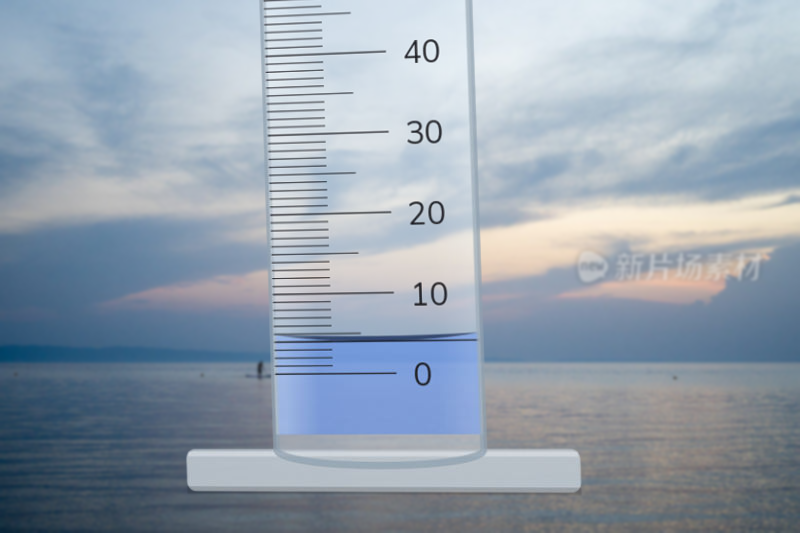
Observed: 4 mL
